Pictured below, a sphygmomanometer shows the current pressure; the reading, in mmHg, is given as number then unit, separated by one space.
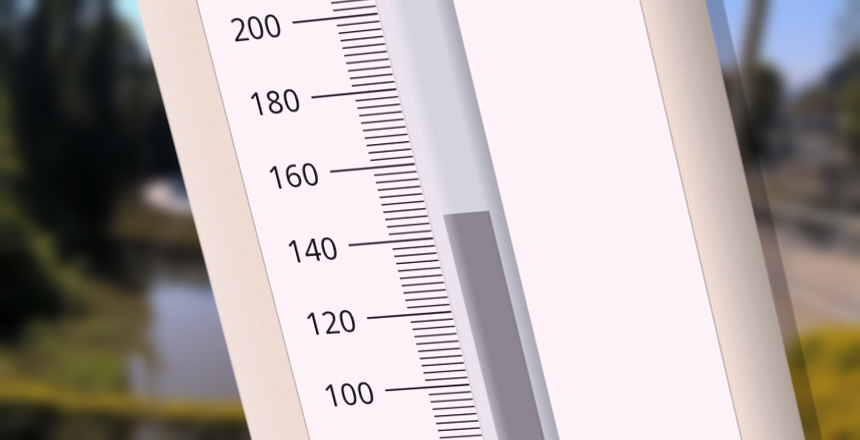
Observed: 146 mmHg
